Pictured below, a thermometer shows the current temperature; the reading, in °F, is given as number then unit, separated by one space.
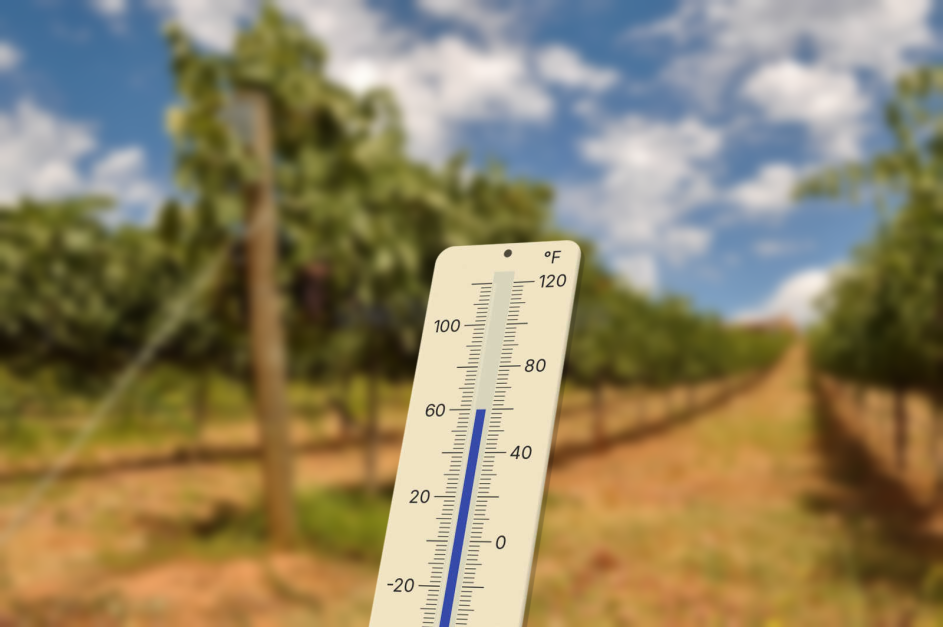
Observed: 60 °F
